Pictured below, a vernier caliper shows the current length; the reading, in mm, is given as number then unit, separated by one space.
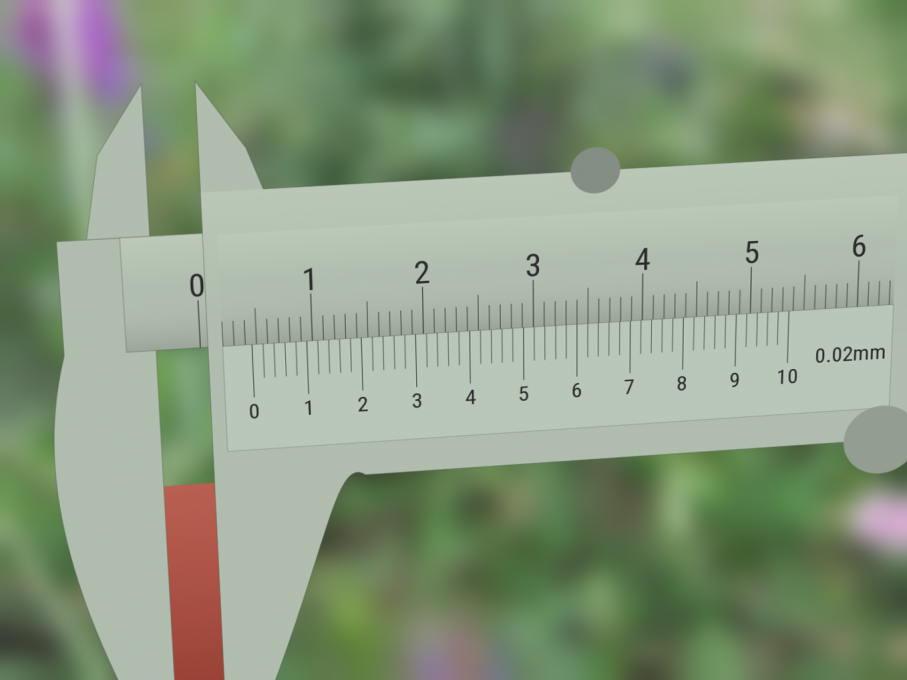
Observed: 4.6 mm
